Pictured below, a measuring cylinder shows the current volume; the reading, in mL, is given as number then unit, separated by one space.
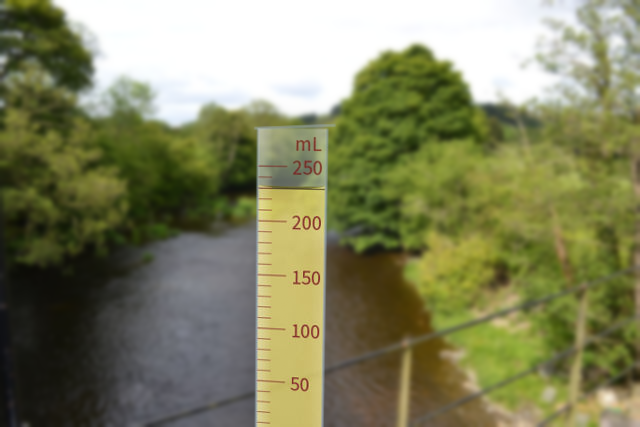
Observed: 230 mL
